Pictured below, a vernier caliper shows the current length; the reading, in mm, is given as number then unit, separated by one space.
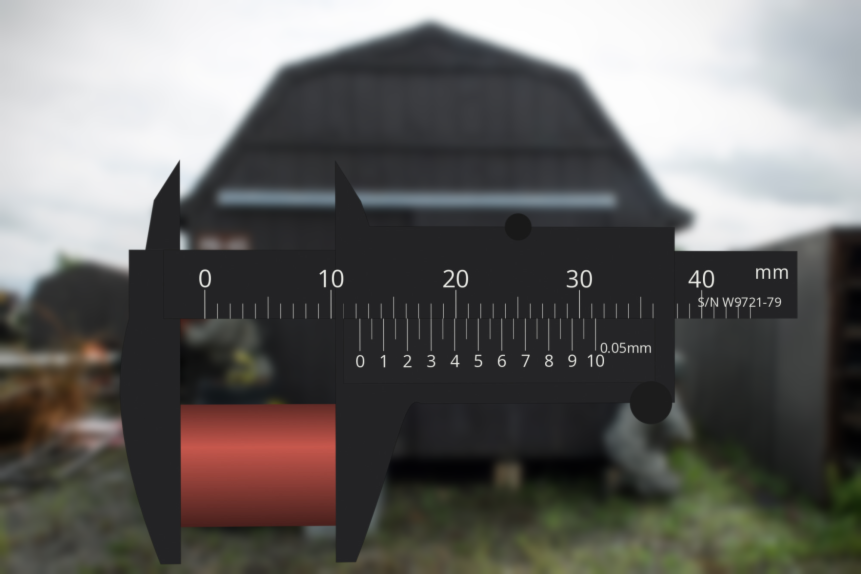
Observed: 12.3 mm
